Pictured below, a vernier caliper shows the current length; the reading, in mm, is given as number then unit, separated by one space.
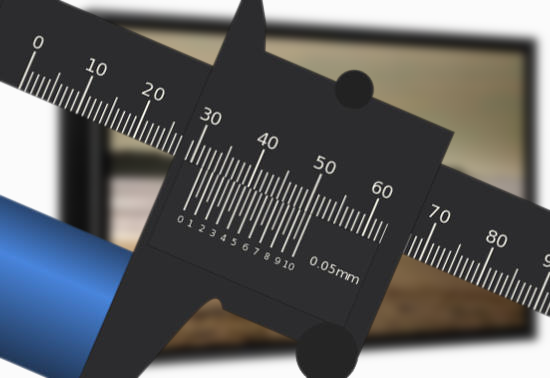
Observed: 32.0 mm
